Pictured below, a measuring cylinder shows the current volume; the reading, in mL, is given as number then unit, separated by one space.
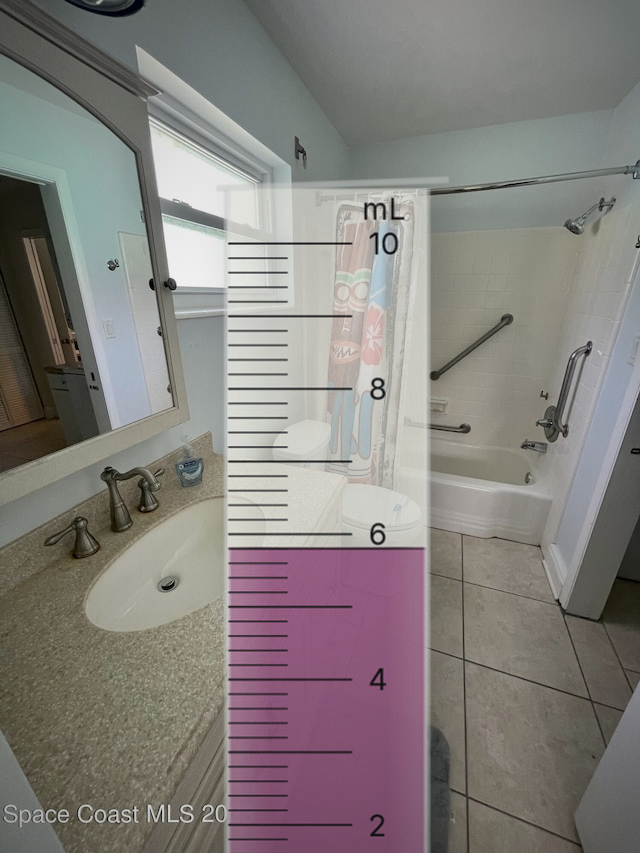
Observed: 5.8 mL
